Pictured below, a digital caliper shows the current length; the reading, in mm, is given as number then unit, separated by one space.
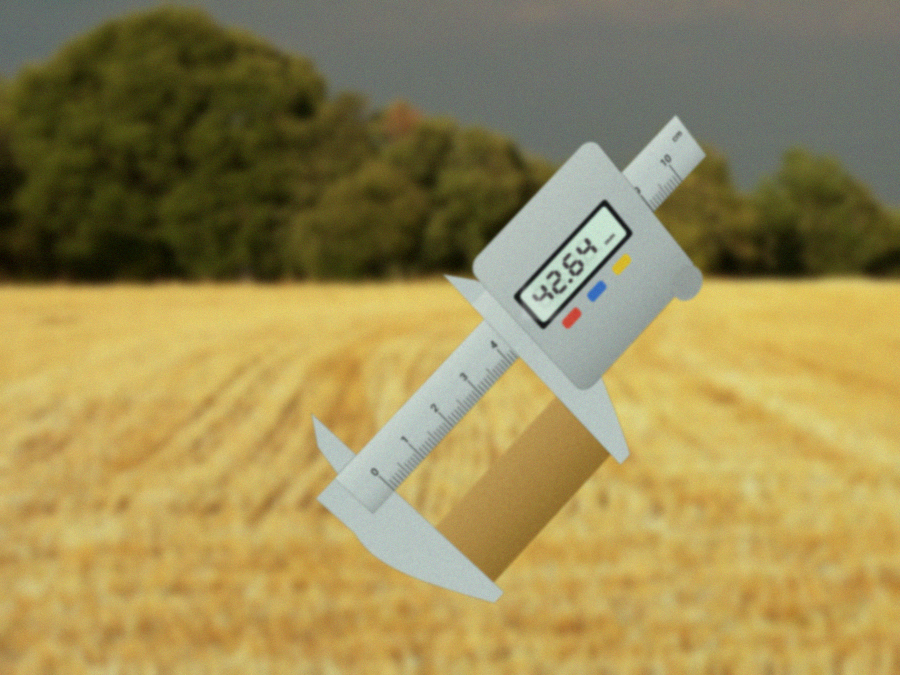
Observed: 42.64 mm
